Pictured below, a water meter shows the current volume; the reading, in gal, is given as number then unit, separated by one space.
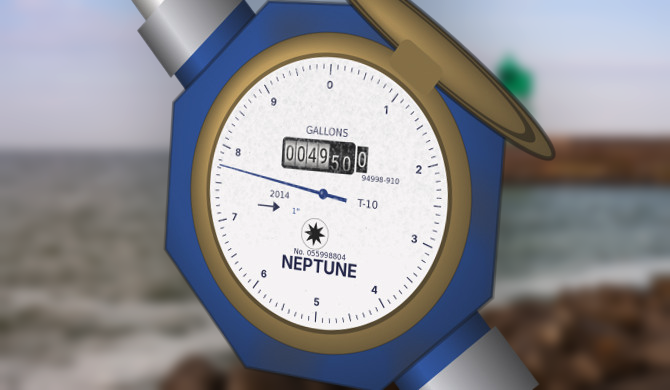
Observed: 49497.7 gal
